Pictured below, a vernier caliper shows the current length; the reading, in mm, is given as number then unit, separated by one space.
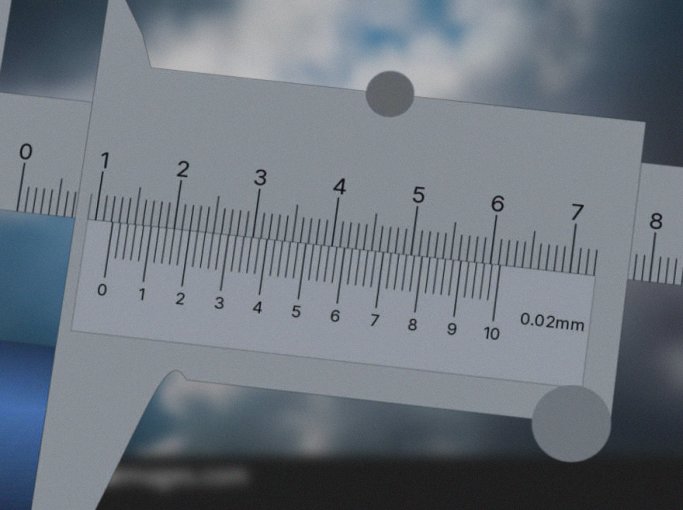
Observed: 12.2 mm
